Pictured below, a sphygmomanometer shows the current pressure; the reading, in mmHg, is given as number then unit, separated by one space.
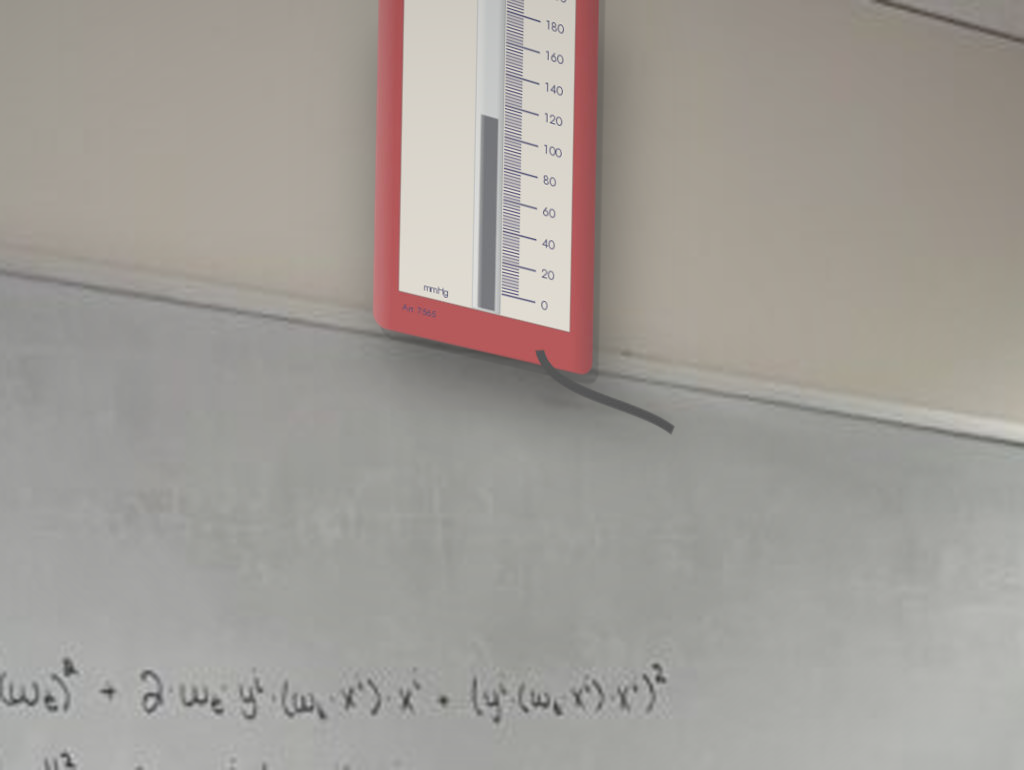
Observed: 110 mmHg
